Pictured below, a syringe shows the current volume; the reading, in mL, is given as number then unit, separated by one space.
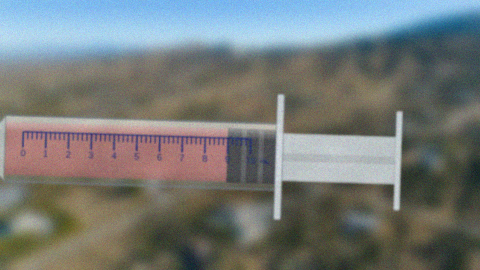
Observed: 9 mL
